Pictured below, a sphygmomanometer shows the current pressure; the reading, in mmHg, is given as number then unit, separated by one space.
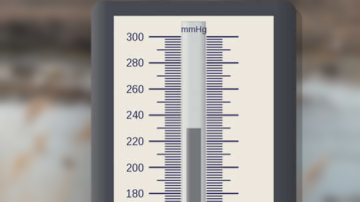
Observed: 230 mmHg
